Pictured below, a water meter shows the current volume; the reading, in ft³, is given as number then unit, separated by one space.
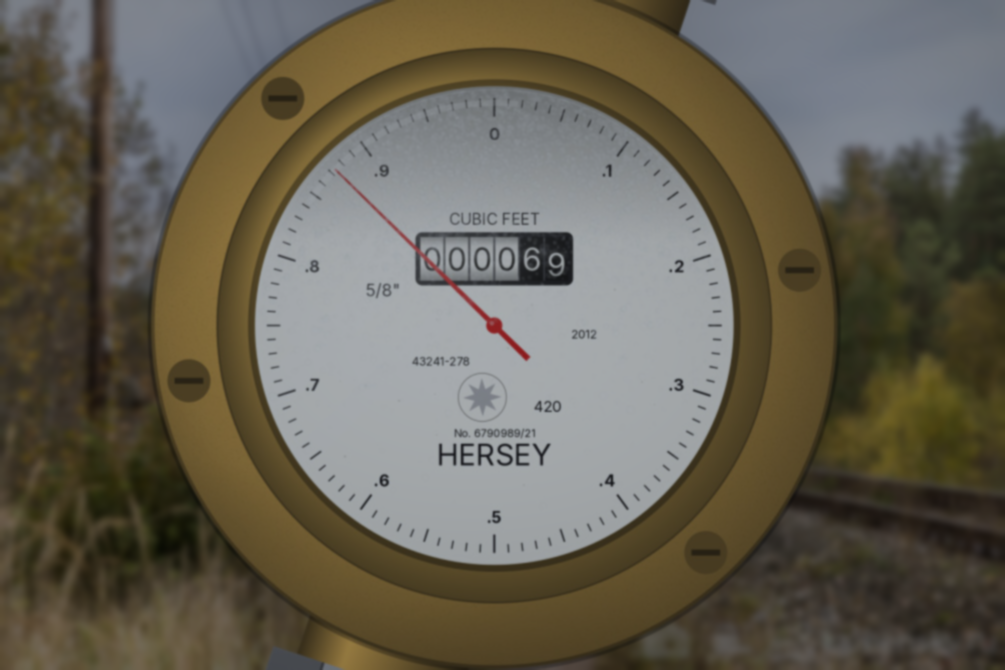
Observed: 68.87 ft³
